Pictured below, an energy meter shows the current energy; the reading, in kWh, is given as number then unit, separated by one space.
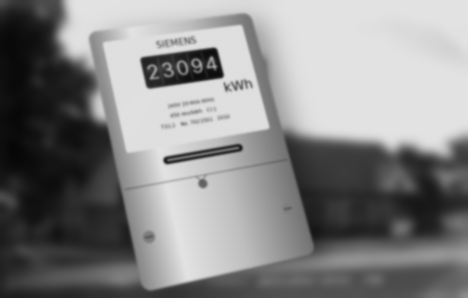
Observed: 23094 kWh
